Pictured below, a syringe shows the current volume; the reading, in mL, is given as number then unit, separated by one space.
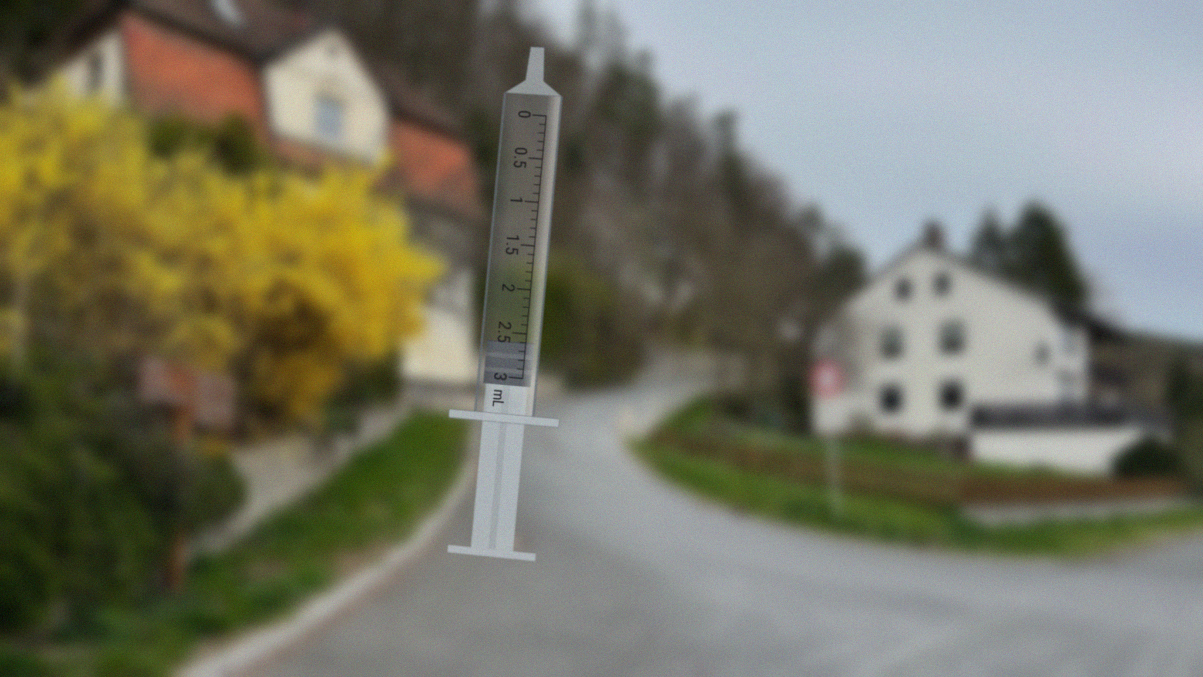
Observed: 2.6 mL
